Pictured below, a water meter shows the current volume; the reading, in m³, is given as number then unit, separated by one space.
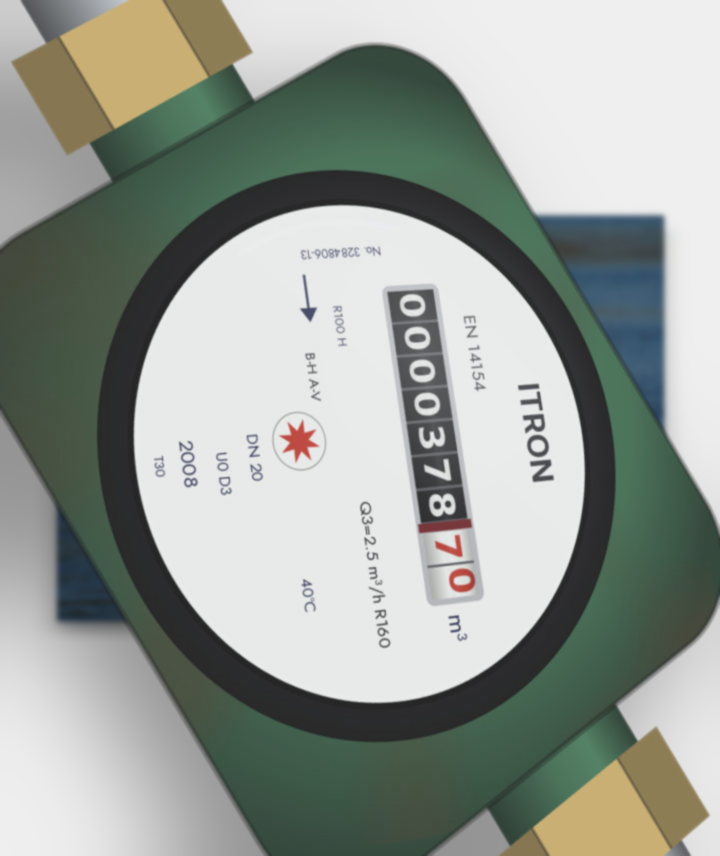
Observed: 378.70 m³
